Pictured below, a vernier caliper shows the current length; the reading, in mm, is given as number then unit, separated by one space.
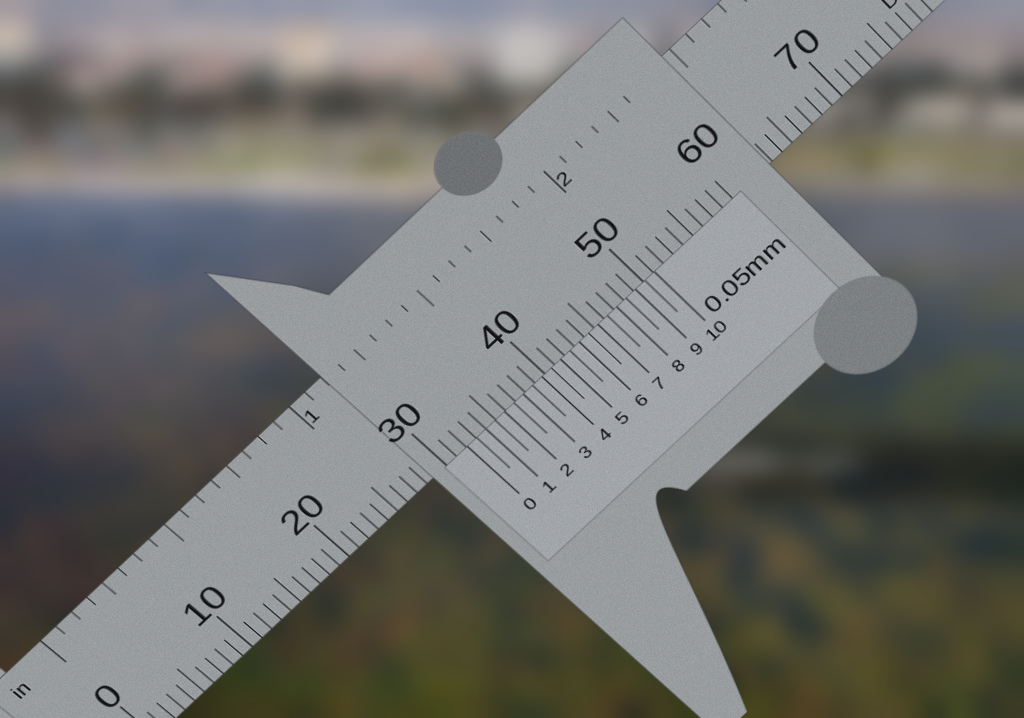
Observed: 32.1 mm
